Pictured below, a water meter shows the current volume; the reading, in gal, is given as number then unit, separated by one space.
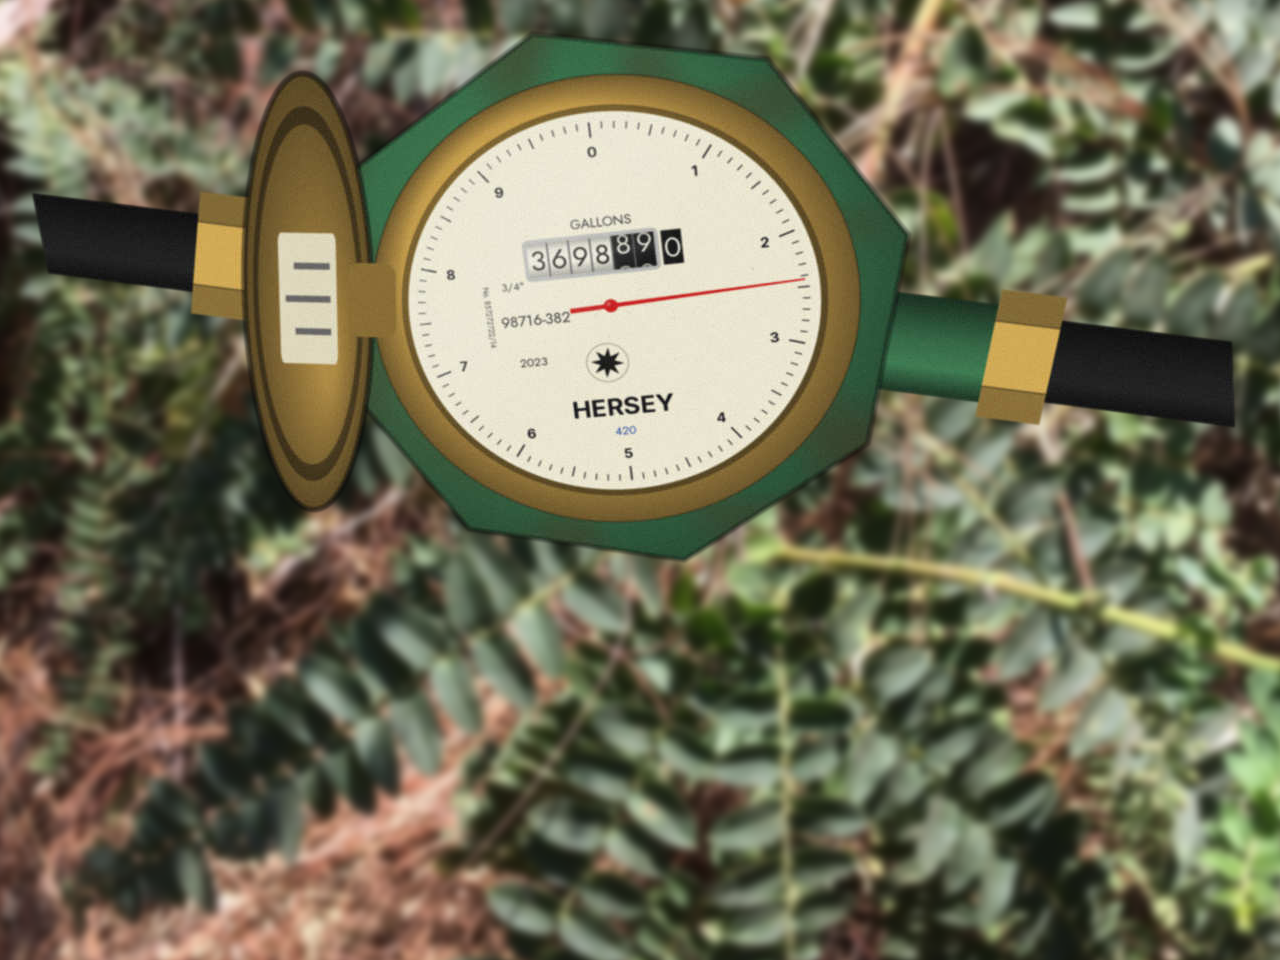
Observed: 3698892.4 gal
